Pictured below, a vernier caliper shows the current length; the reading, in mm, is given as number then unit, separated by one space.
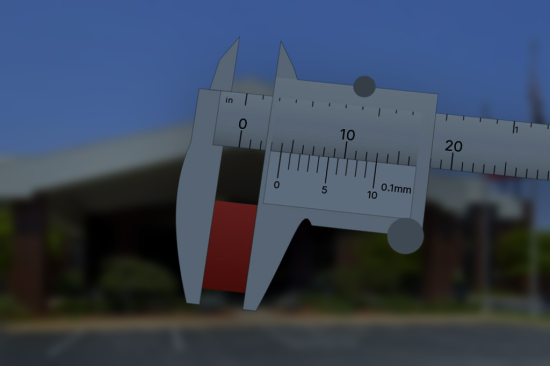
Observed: 4.0 mm
